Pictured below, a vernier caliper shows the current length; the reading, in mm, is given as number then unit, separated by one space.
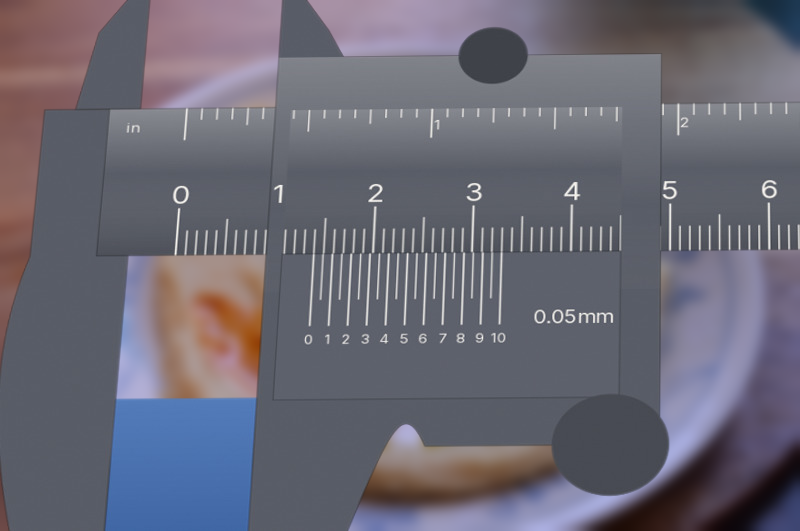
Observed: 14.0 mm
